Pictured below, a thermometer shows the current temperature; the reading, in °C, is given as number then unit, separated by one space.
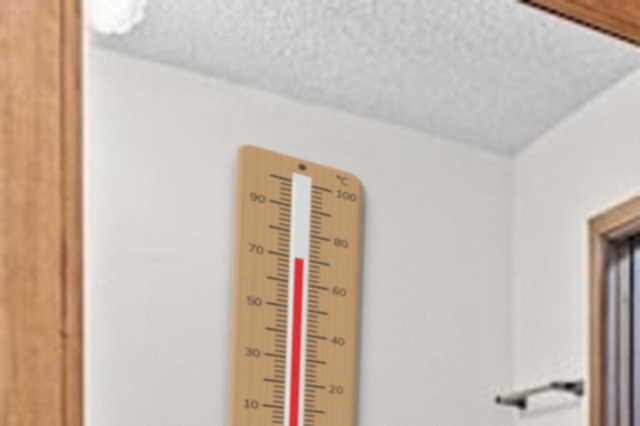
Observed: 70 °C
